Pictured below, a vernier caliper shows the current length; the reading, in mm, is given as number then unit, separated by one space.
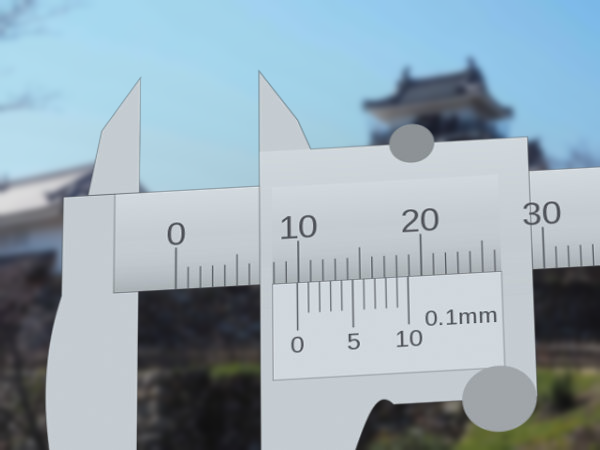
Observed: 9.9 mm
